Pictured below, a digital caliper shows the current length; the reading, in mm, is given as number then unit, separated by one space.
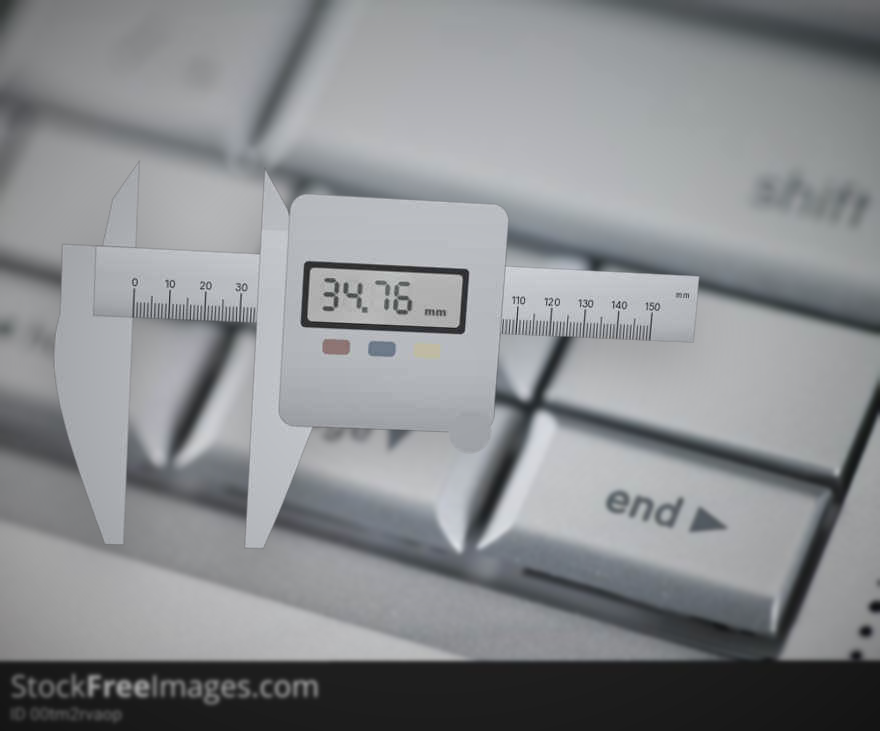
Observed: 34.76 mm
